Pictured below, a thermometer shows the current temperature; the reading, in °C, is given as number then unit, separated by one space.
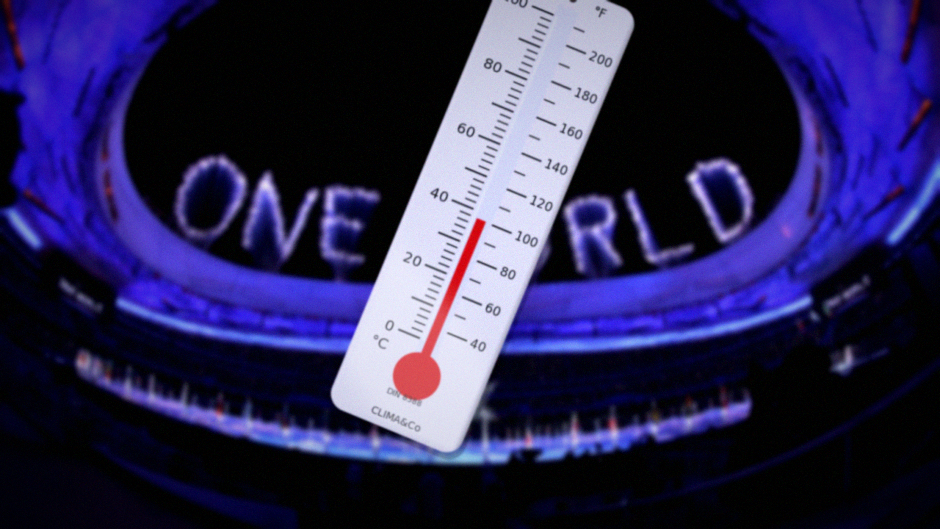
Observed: 38 °C
